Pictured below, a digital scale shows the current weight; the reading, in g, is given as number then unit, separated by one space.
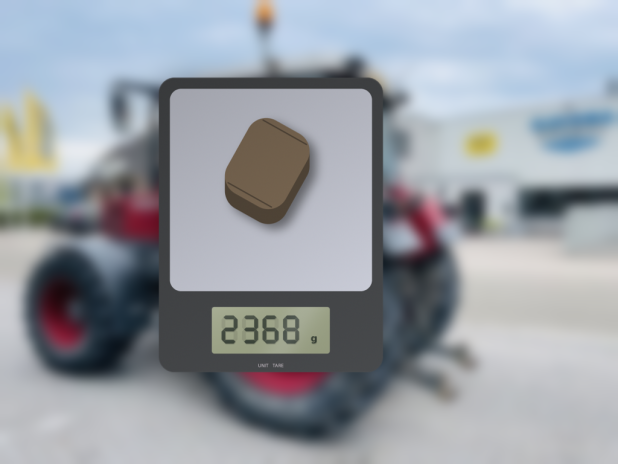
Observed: 2368 g
